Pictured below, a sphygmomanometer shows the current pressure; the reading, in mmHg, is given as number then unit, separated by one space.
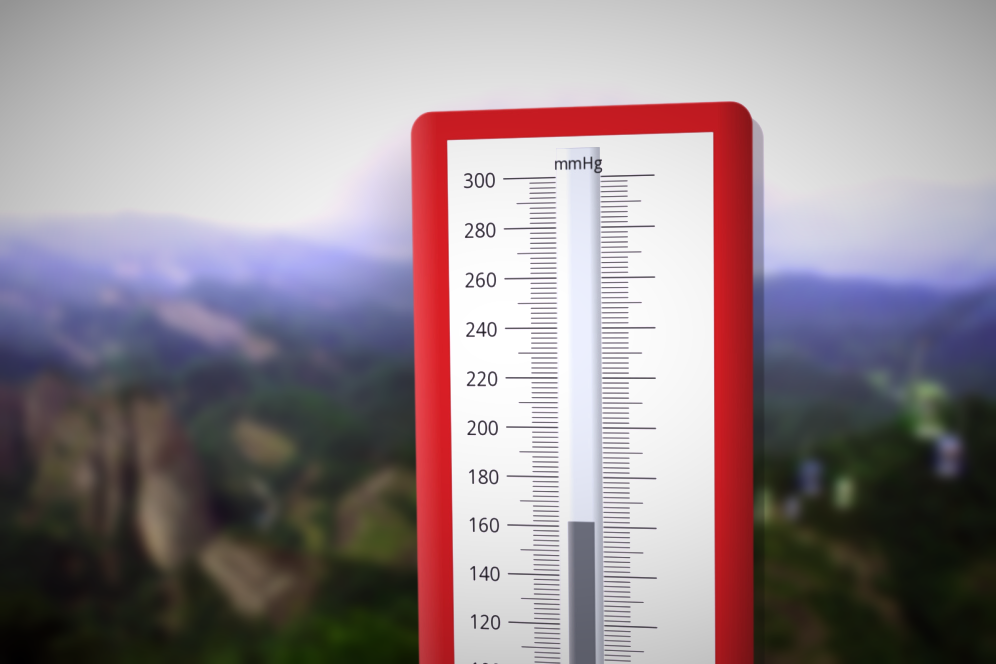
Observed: 162 mmHg
